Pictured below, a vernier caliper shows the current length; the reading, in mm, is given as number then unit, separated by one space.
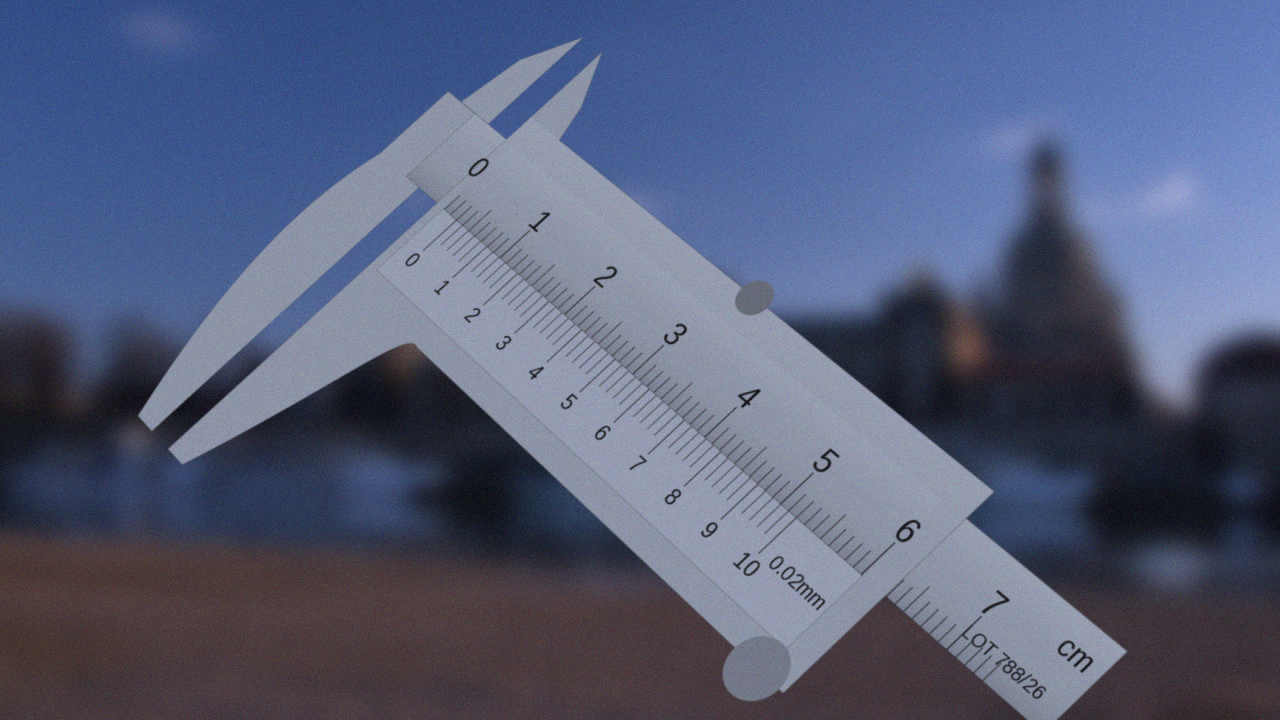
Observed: 3.0 mm
